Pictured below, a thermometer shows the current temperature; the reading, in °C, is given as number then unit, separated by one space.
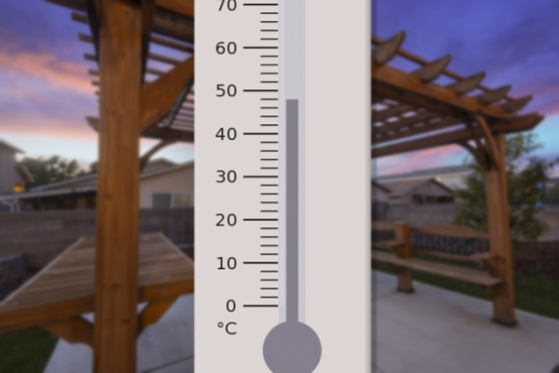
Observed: 48 °C
